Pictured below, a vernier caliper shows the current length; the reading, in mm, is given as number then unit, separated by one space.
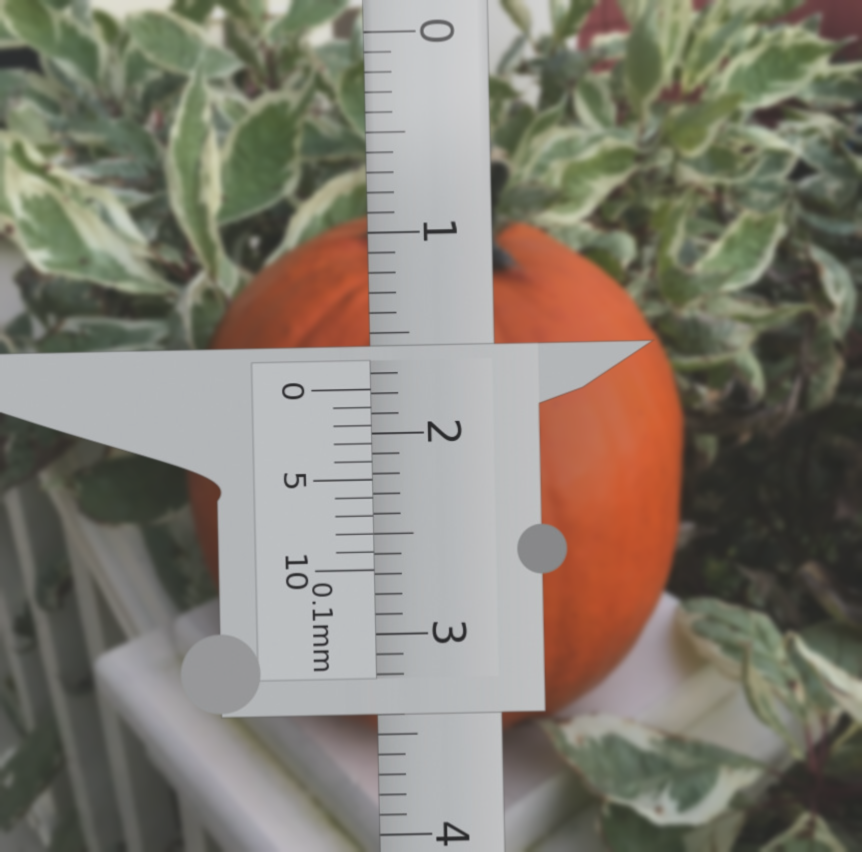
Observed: 17.8 mm
